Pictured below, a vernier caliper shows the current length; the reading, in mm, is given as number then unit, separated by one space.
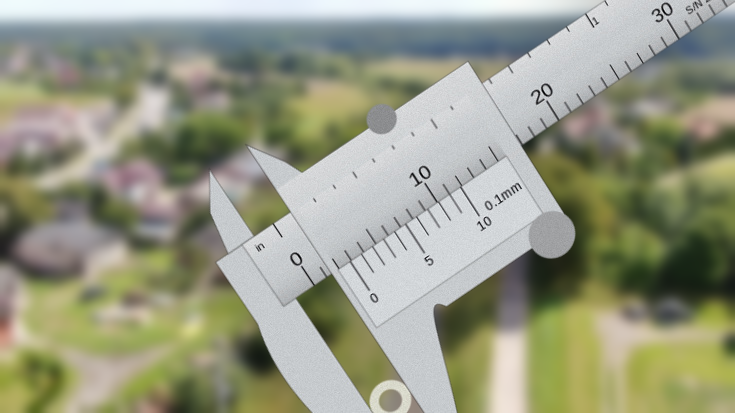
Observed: 2.9 mm
